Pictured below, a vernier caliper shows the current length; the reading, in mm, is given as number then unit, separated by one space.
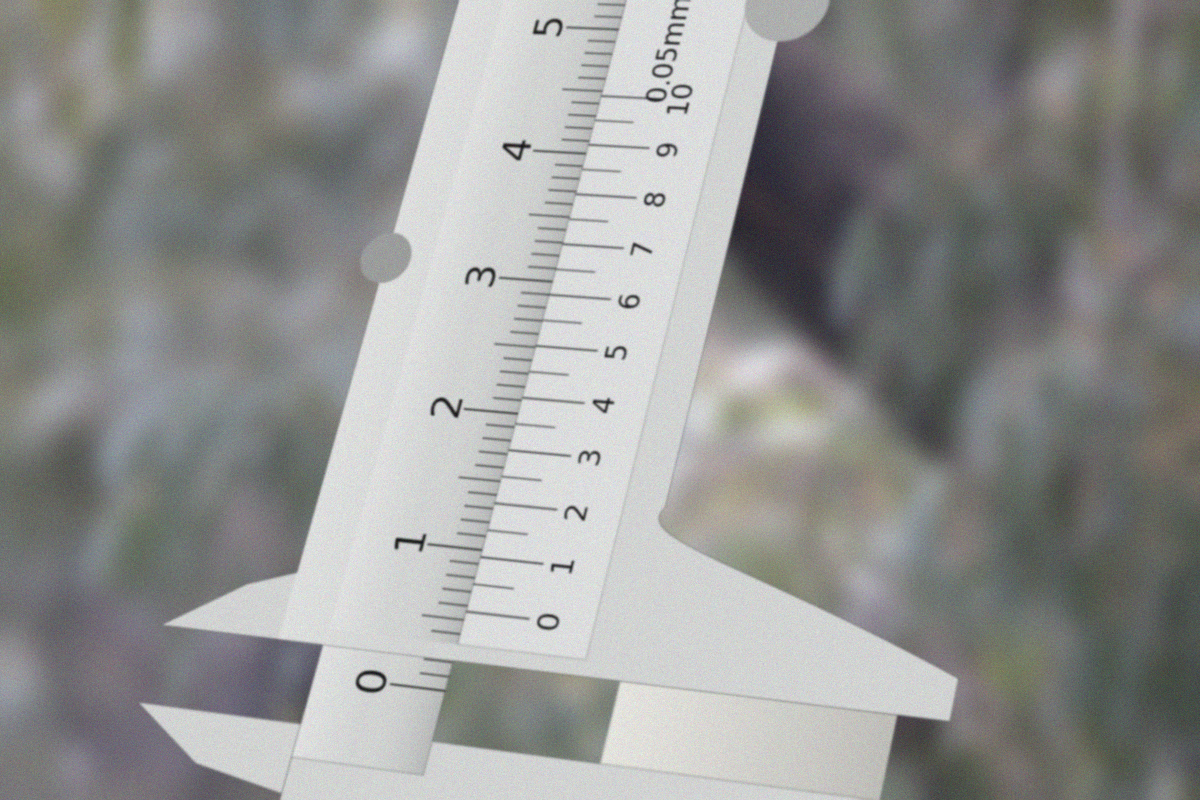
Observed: 5.6 mm
